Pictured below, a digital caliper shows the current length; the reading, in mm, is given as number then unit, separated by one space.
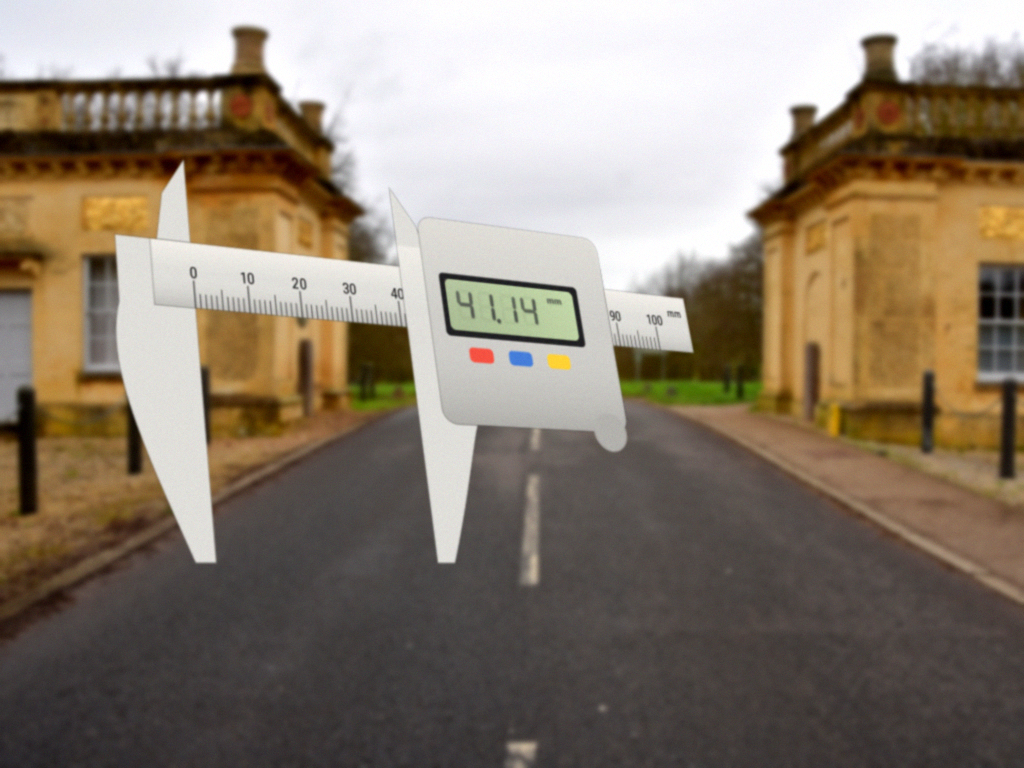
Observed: 41.14 mm
